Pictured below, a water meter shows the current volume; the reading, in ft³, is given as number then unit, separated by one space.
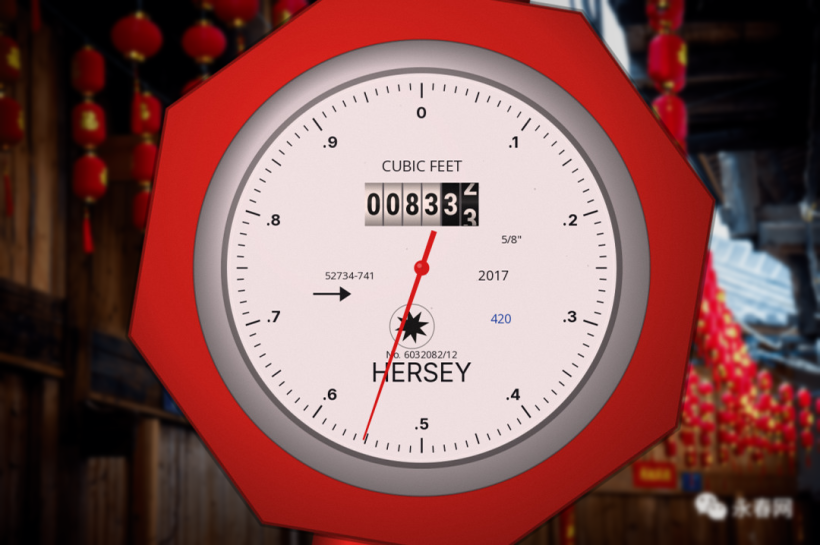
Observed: 8332.55 ft³
